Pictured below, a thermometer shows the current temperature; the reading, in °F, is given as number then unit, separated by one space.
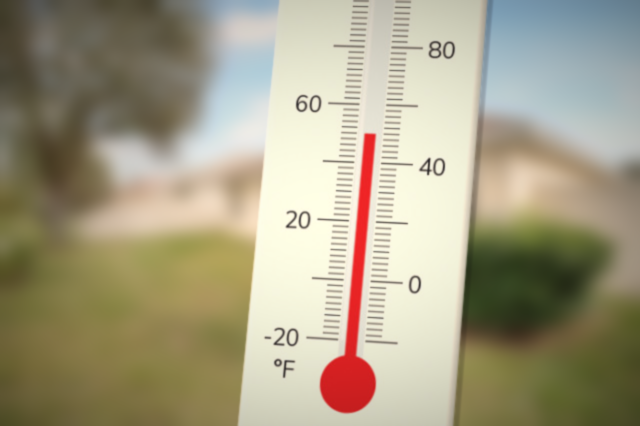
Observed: 50 °F
